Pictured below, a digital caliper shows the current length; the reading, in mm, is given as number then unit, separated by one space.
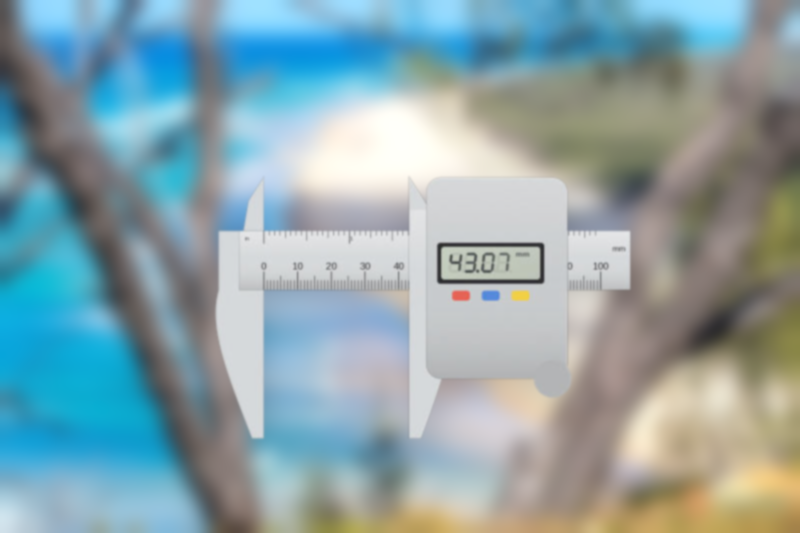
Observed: 43.07 mm
